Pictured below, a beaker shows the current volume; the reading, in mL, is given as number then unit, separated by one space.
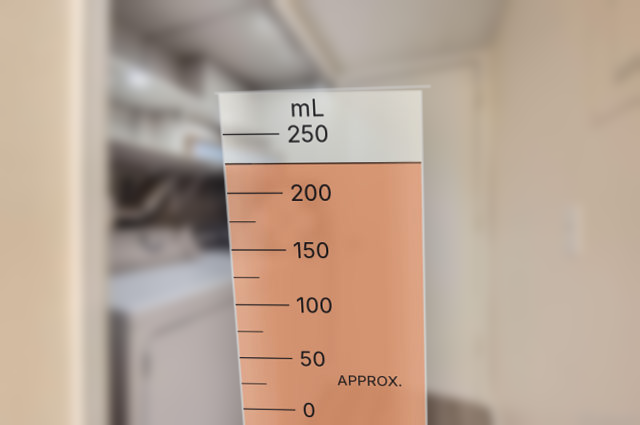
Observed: 225 mL
